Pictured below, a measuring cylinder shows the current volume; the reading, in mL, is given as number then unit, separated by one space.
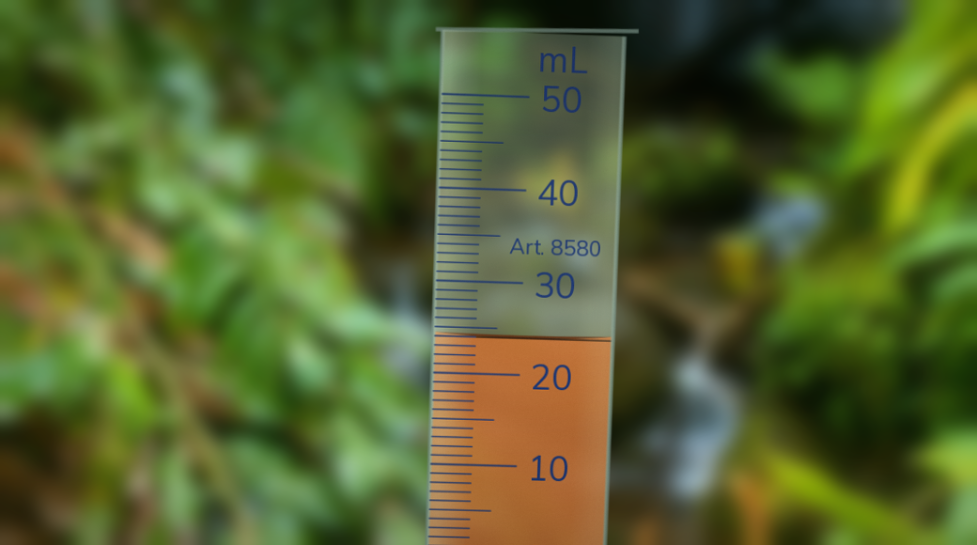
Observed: 24 mL
